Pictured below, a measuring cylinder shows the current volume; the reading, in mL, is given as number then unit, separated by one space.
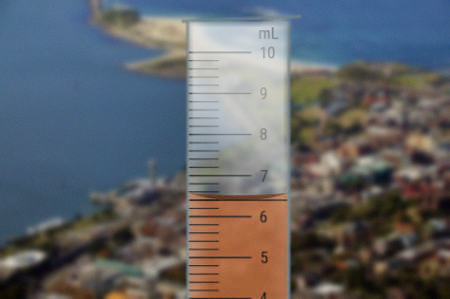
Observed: 6.4 mL
